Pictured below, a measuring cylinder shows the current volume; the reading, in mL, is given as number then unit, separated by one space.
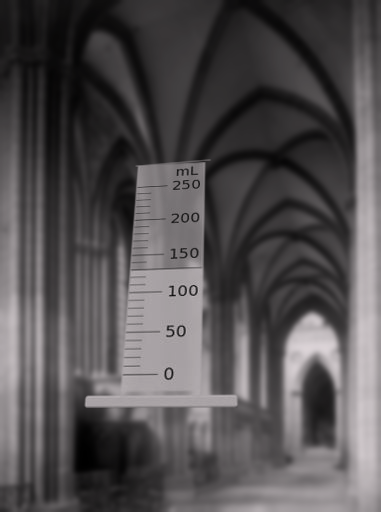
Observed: 130 mL
